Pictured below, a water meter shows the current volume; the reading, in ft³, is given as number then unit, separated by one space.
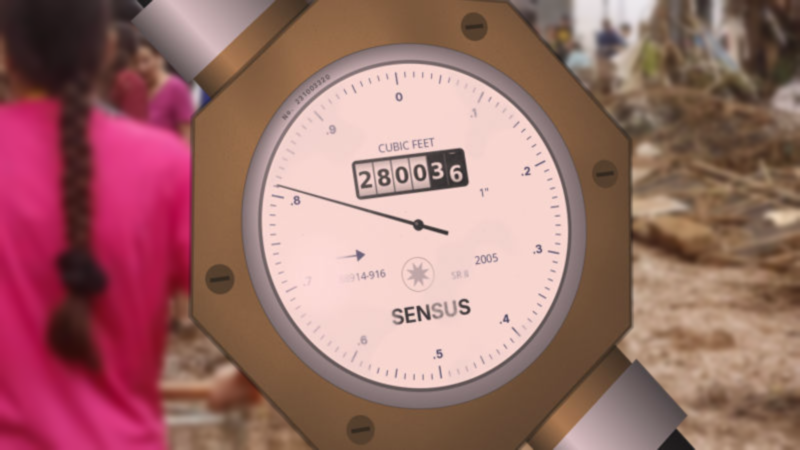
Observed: 280035.81 ft³
